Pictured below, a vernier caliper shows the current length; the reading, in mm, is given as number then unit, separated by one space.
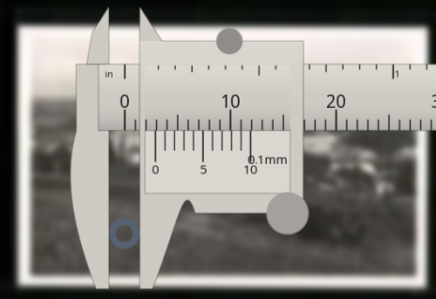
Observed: 2.9 mm
